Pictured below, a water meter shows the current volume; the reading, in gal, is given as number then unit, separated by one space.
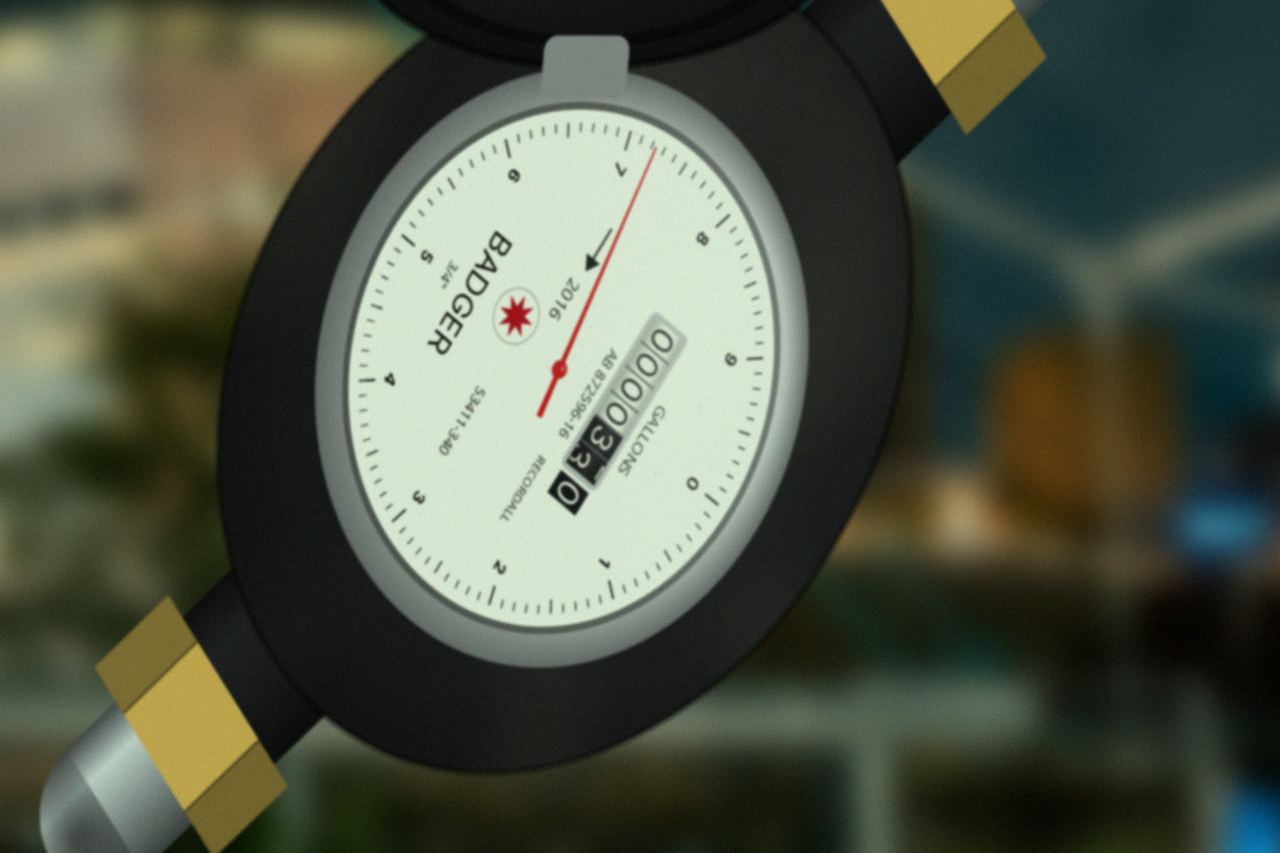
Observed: 327.2 gal
